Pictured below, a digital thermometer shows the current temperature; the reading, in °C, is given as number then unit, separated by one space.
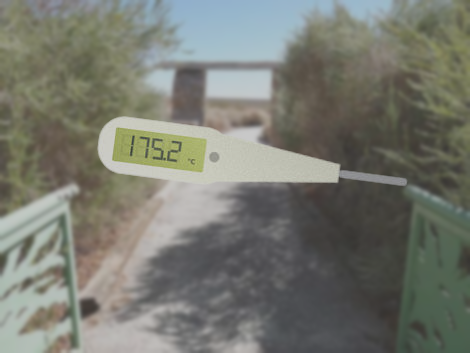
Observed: 175.2 °C
